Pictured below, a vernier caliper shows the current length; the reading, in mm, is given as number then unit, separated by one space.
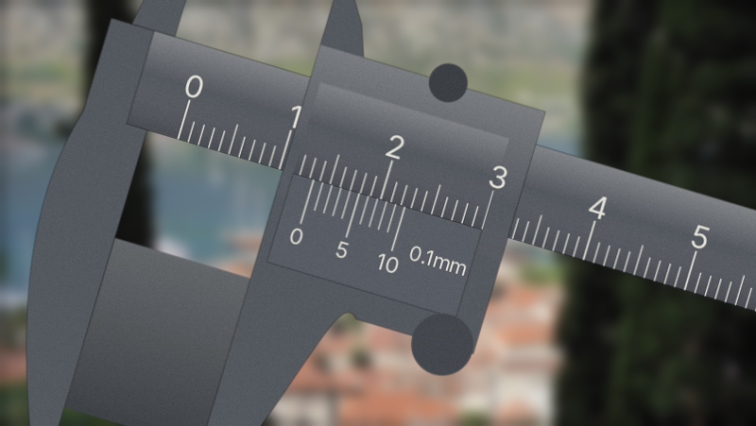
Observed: 13.4 mm
